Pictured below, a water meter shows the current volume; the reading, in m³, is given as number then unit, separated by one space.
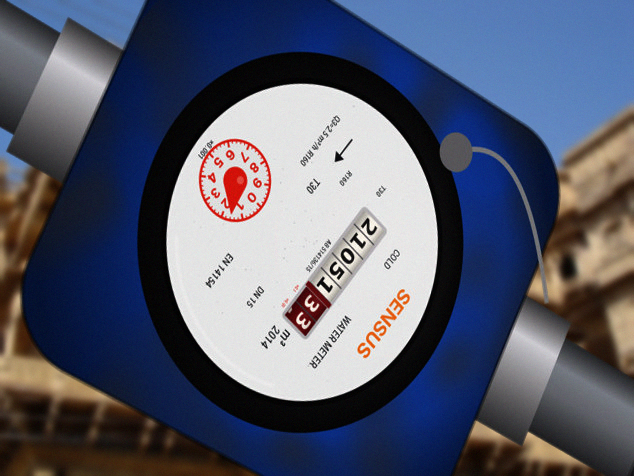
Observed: 21051.331 m³
